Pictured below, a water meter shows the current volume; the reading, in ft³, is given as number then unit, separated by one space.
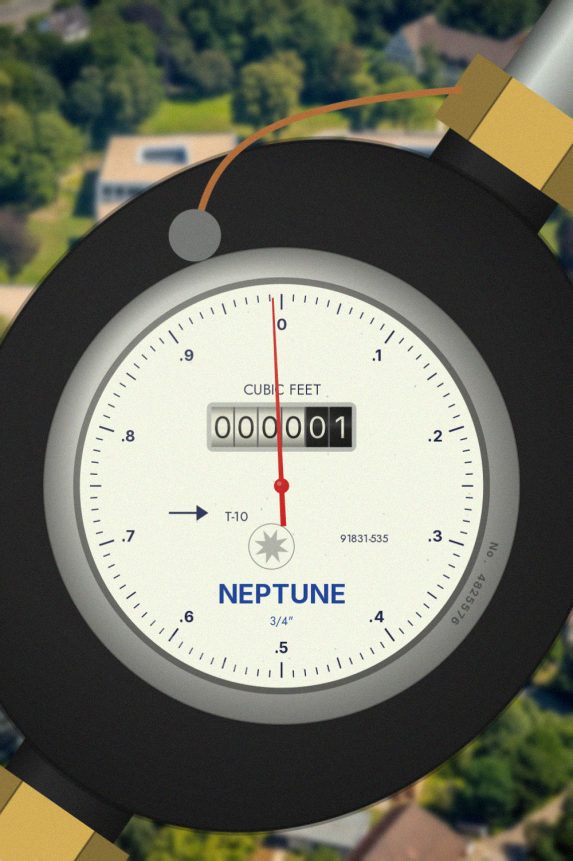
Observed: 0.99 ft³
